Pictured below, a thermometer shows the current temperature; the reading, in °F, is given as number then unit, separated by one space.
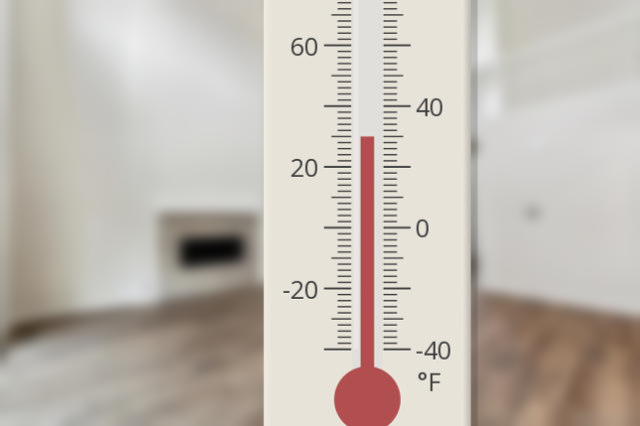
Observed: 30 °F
